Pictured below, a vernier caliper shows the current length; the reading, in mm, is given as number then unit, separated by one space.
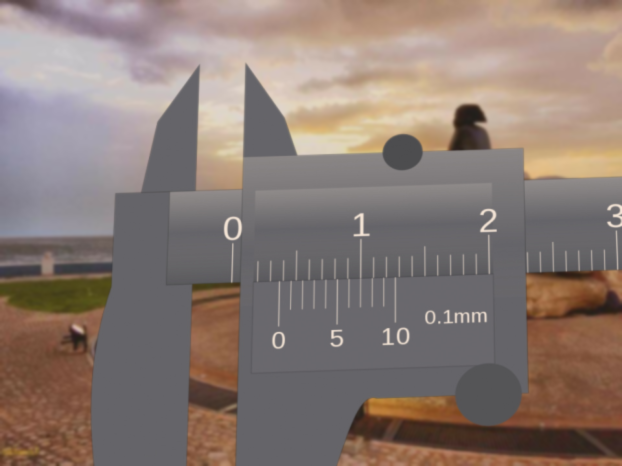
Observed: 3.7 mm
